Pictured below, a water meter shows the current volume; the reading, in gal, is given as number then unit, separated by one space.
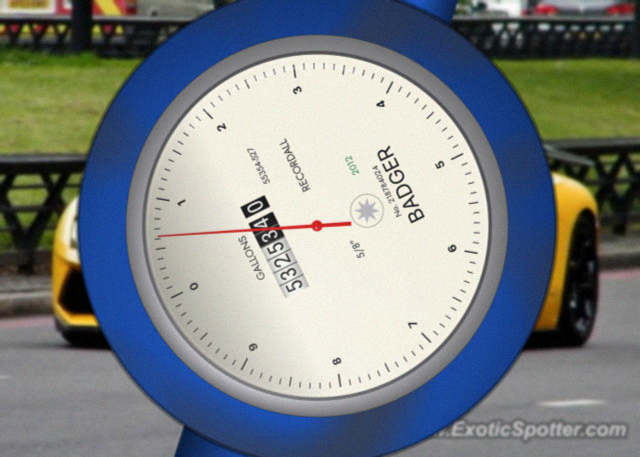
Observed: 5325340.6 gal
